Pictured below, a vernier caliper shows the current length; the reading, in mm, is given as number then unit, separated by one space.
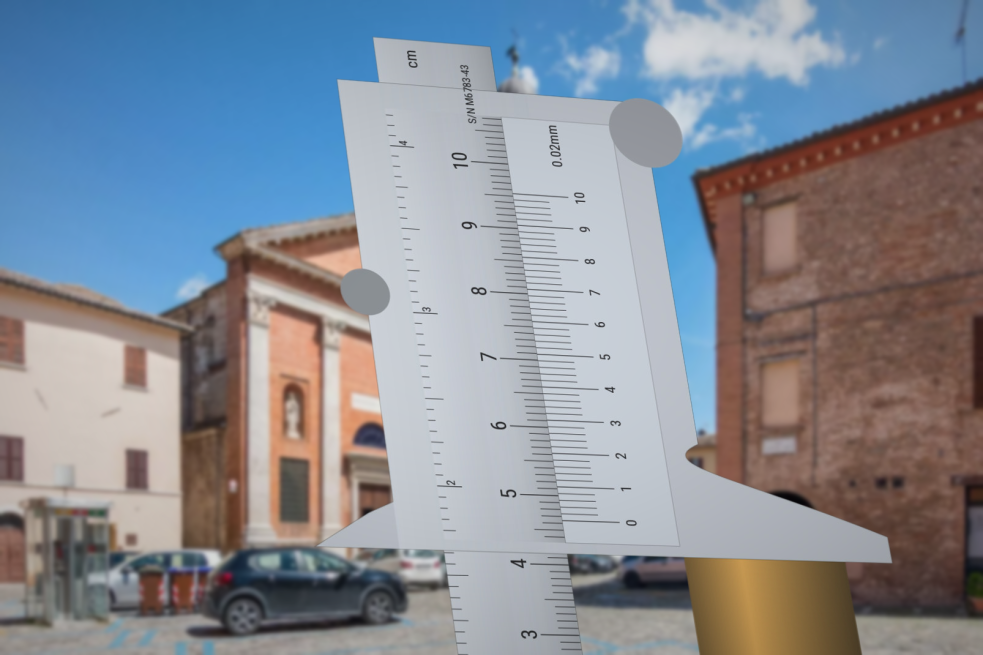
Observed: 46.4 mm
